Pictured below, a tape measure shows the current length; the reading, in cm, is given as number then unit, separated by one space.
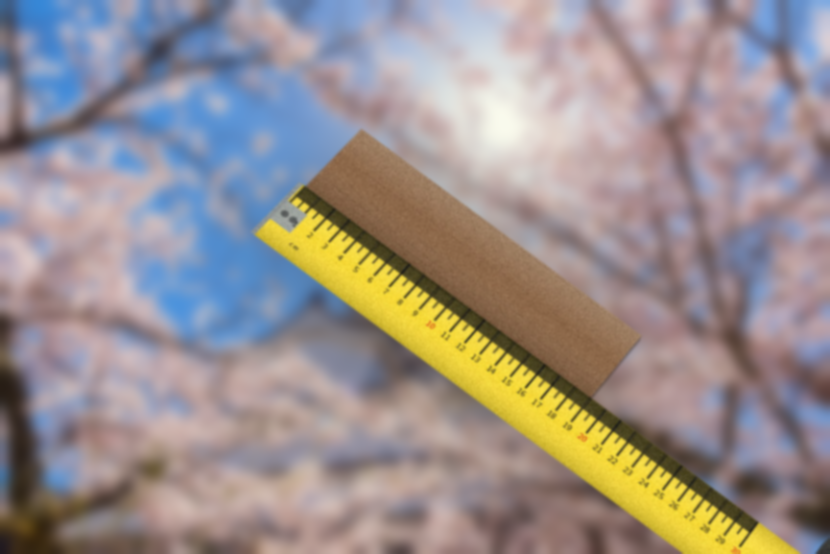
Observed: 19 cm
